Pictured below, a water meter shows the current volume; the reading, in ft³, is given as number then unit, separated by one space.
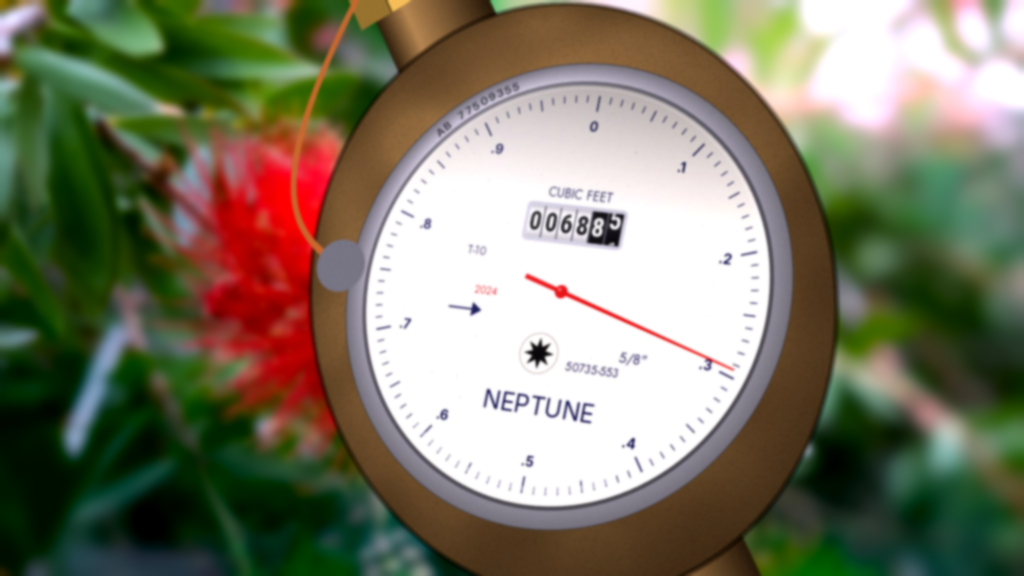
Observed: 6885.29 ft³
